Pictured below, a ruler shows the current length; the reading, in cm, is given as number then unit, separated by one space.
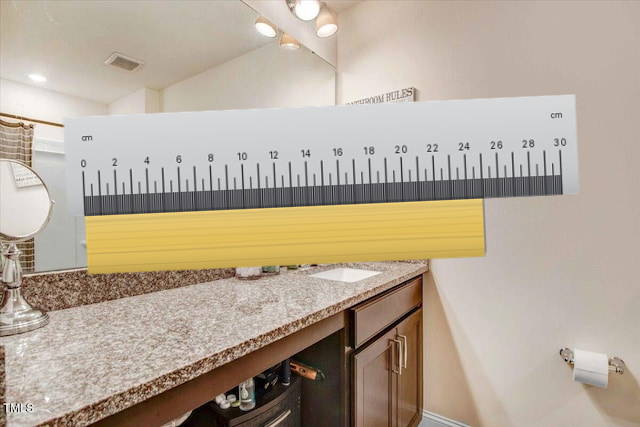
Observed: 25 cm
